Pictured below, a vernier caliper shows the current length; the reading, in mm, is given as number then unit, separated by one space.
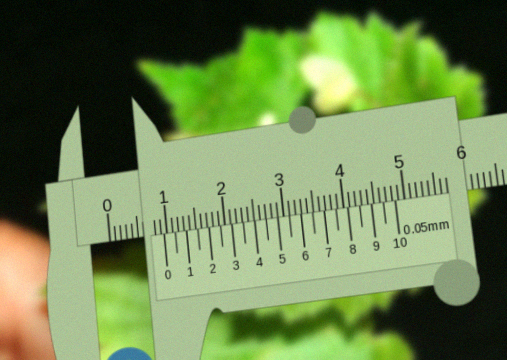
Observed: 9.5 mm
